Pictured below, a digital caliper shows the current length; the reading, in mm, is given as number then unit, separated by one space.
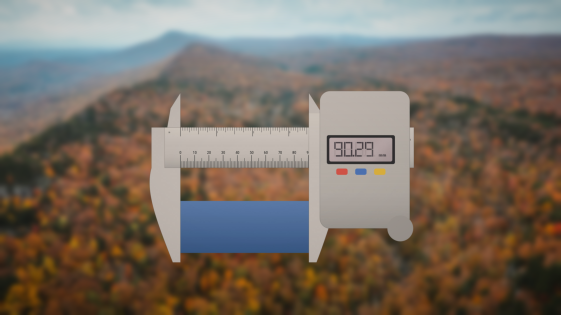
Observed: 90.29 mm
